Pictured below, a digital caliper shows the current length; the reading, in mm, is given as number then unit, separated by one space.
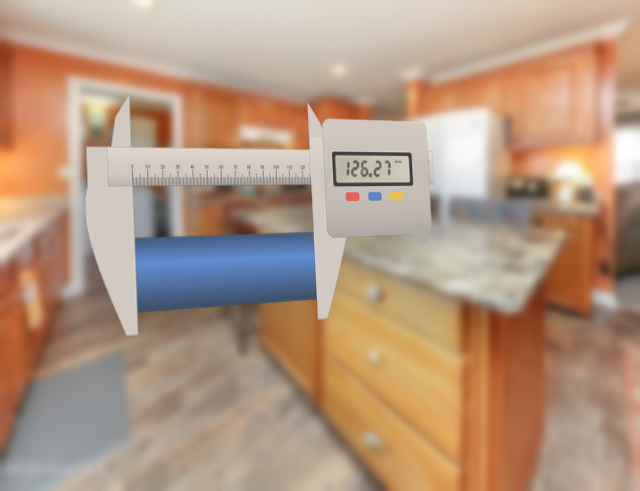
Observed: 126.27 mm
